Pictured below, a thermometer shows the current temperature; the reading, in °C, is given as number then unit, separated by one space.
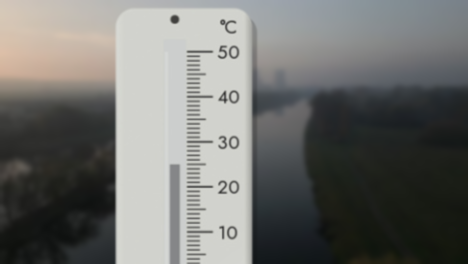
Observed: 25 °C
